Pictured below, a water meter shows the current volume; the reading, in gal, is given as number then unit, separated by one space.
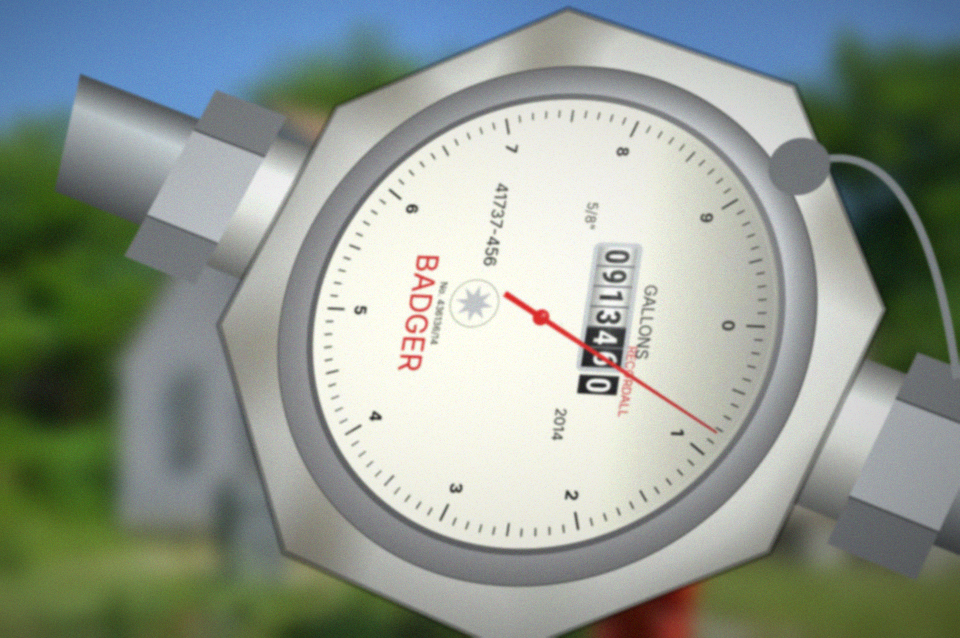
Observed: 913460.8 gal
